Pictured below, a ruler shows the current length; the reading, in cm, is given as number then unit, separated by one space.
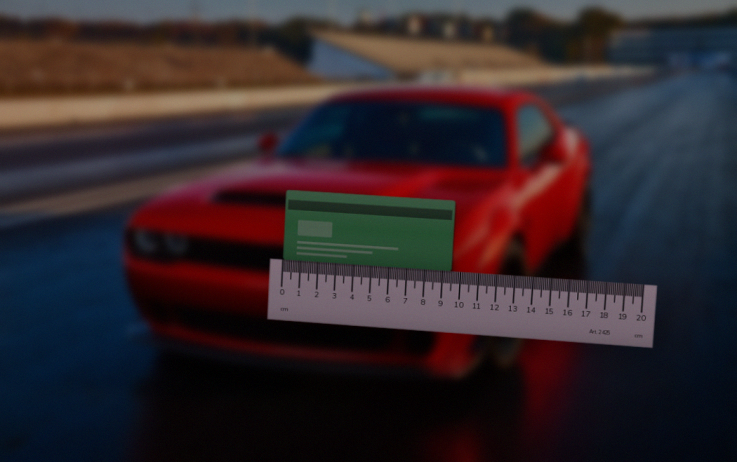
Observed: 9.5 cm
